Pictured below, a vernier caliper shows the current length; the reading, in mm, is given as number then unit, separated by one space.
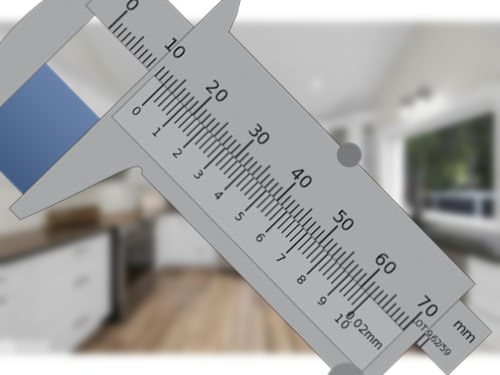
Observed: 13.0 mm
